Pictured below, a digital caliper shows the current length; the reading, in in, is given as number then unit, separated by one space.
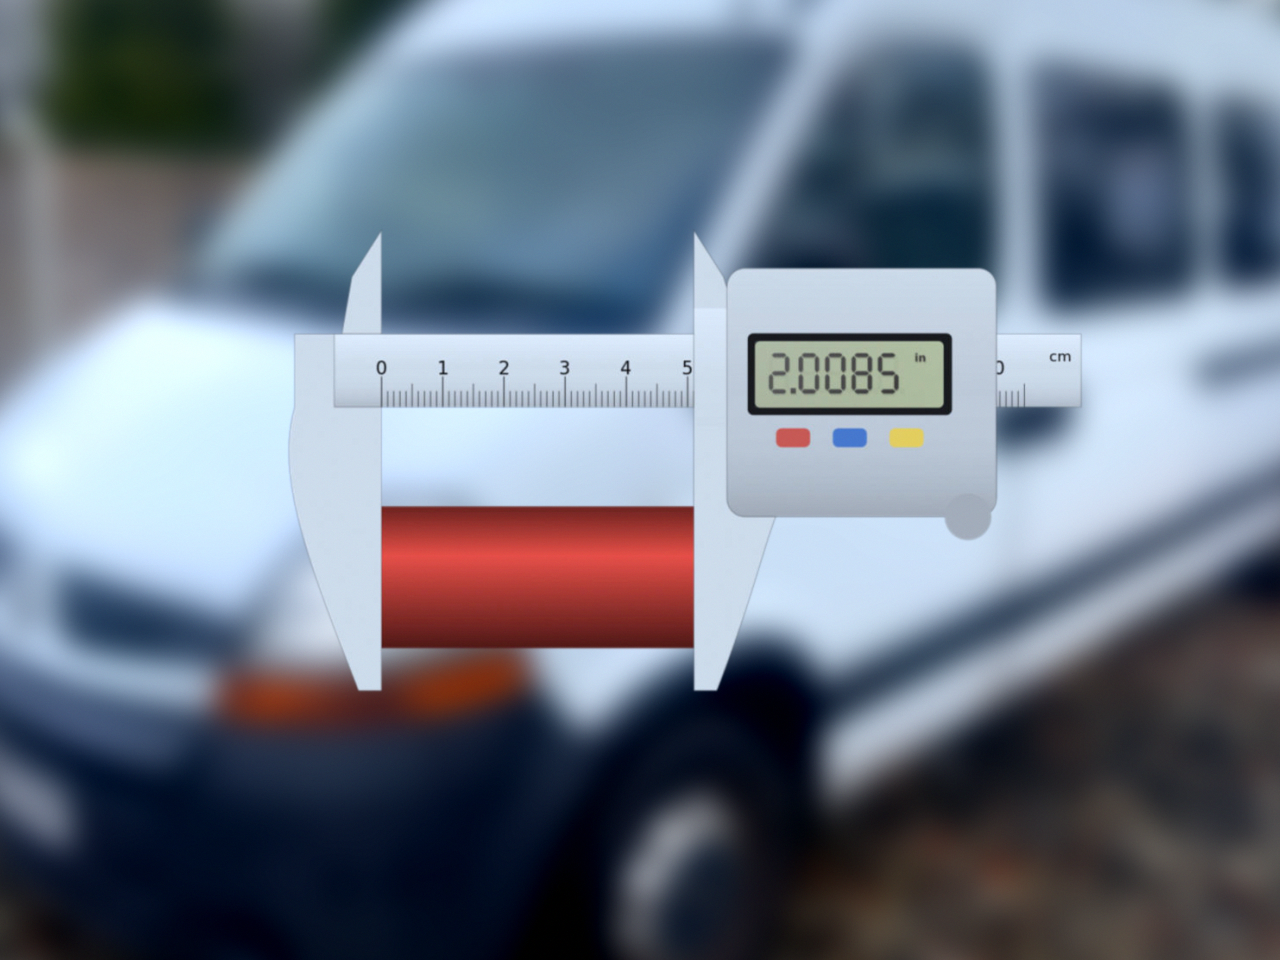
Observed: 2.0085 in
